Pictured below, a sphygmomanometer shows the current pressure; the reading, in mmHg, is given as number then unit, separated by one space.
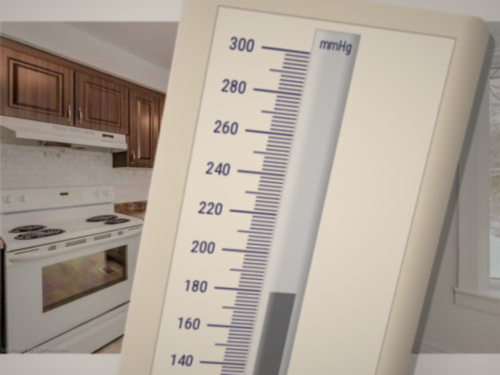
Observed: 180 mmHg
